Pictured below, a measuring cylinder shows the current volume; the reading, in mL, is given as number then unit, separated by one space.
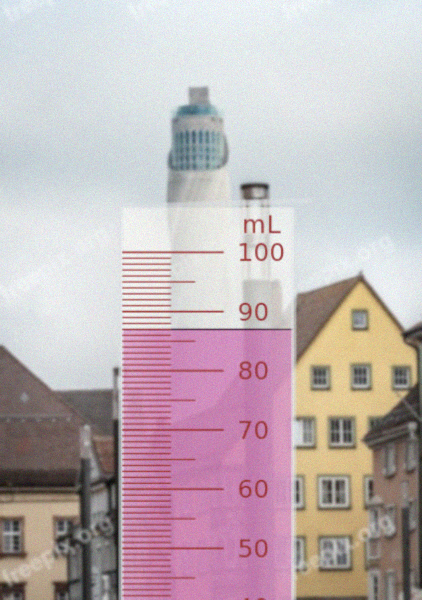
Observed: 87 mL
